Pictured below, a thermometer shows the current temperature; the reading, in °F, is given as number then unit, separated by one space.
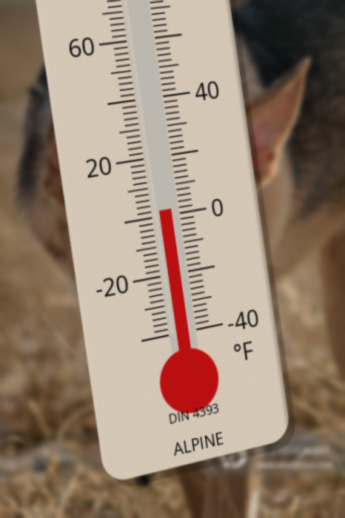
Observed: 2 °F
